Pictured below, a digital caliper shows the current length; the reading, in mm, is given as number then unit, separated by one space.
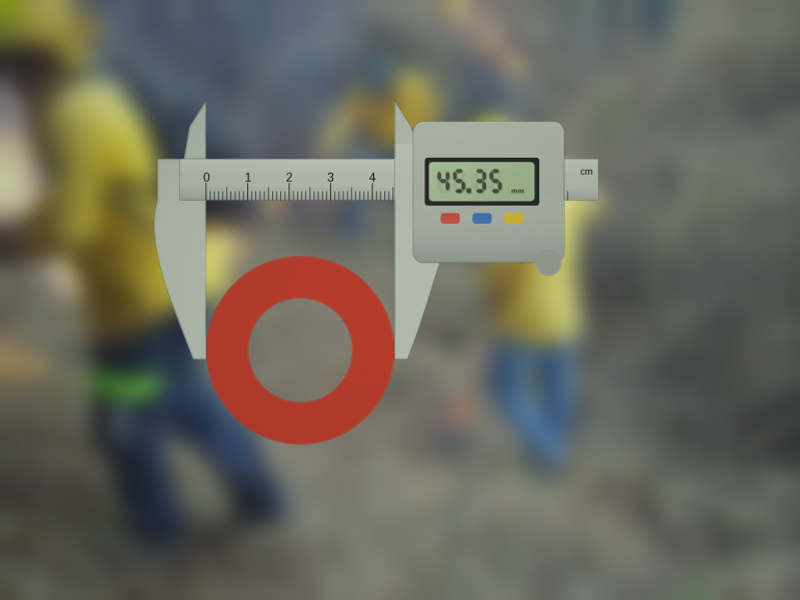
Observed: 45.35 mm
